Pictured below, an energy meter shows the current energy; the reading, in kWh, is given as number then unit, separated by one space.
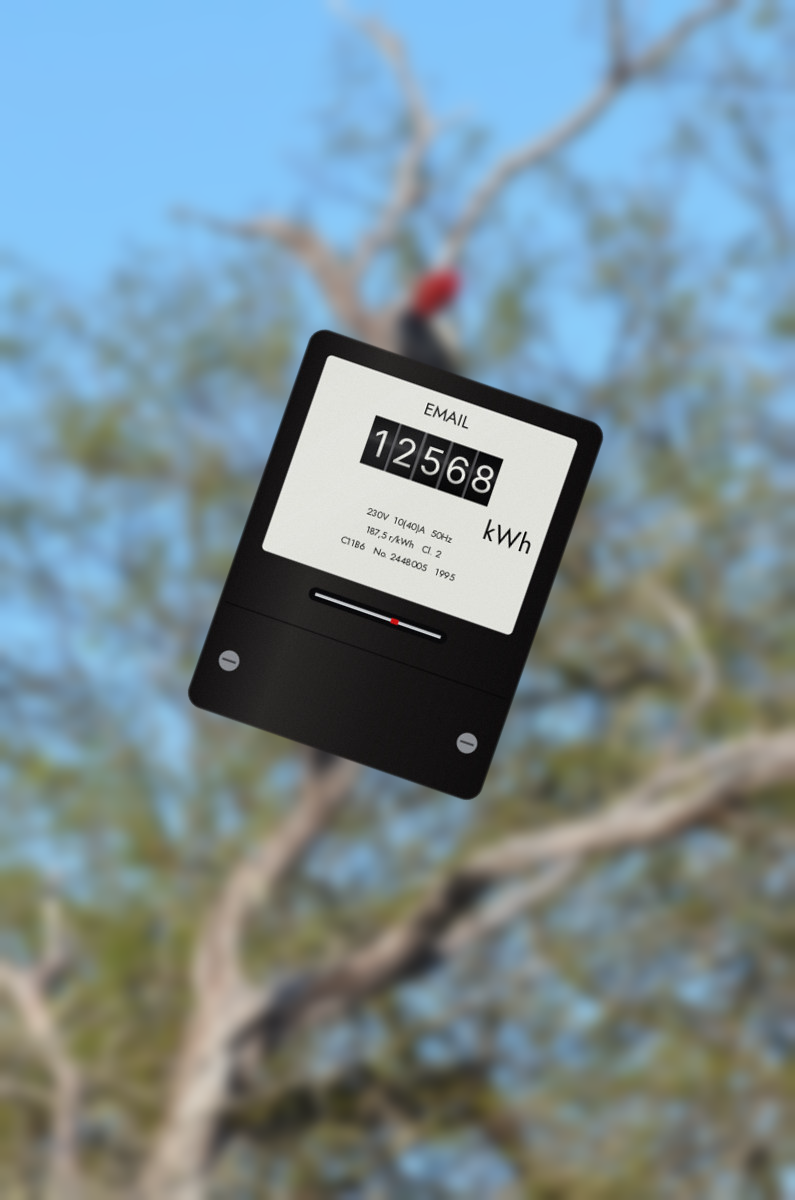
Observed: 12568 kWh
